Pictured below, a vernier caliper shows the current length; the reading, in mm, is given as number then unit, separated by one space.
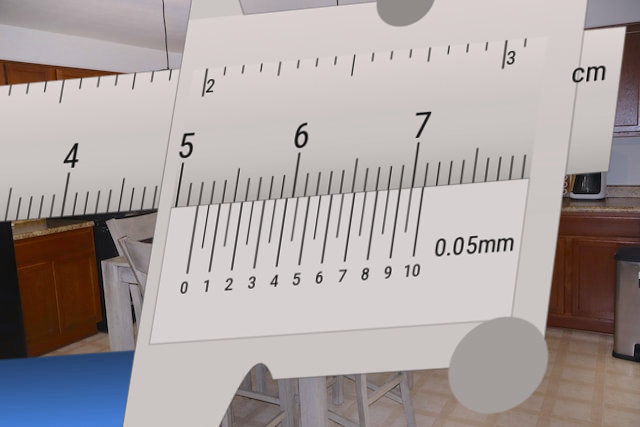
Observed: 51.9 mm
